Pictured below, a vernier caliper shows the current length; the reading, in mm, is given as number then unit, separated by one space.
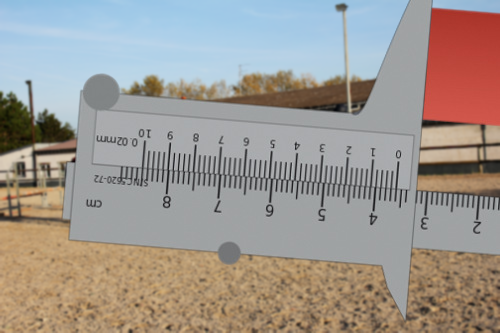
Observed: 36.0 mm
